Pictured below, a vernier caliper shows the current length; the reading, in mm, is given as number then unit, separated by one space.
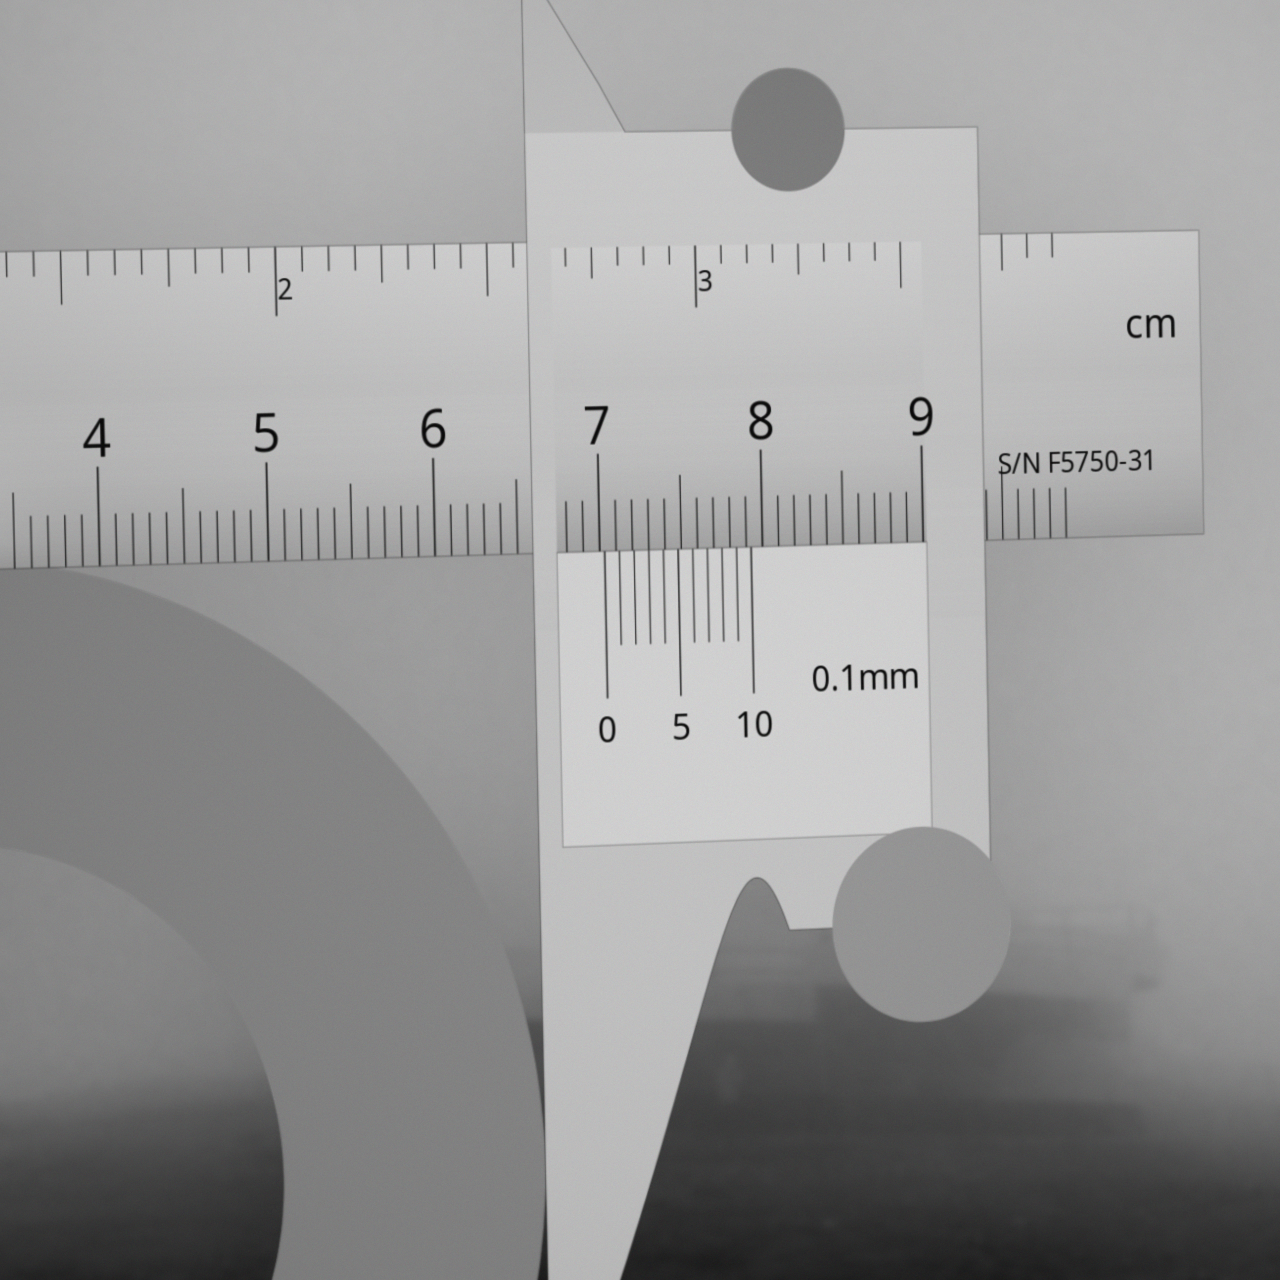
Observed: 70.3 mm
